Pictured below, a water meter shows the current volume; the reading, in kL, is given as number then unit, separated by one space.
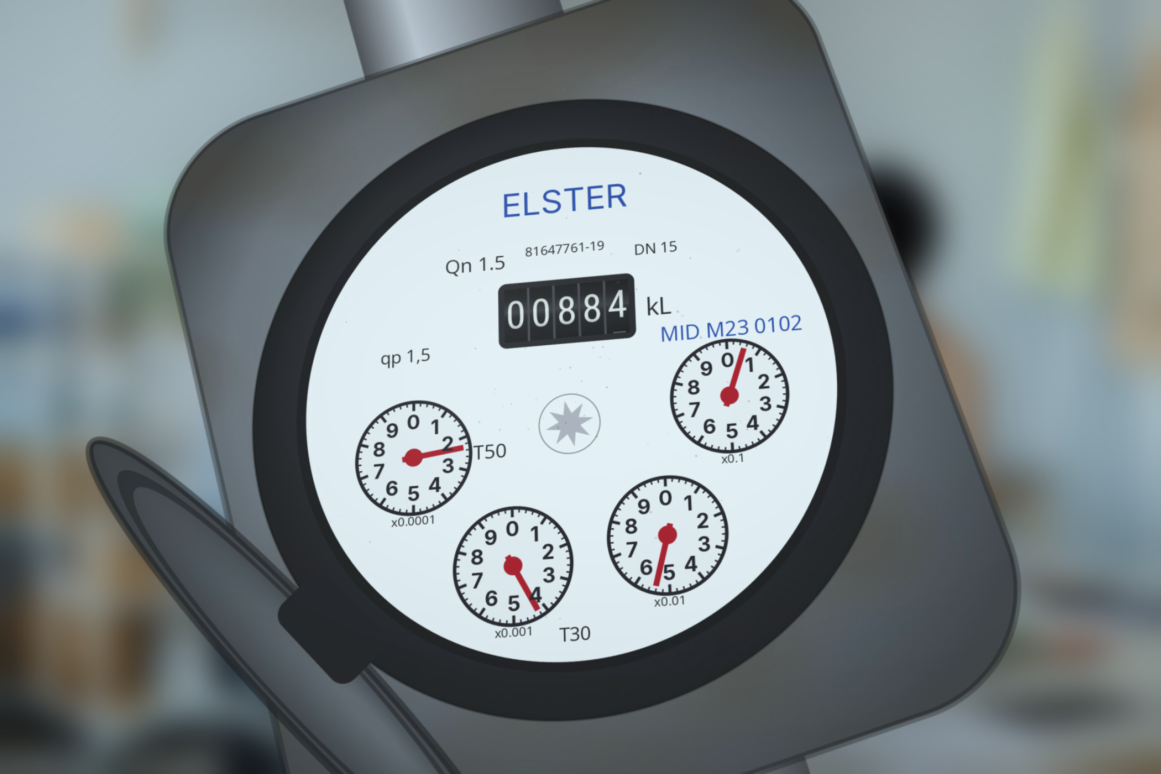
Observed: 884.0542 kL
